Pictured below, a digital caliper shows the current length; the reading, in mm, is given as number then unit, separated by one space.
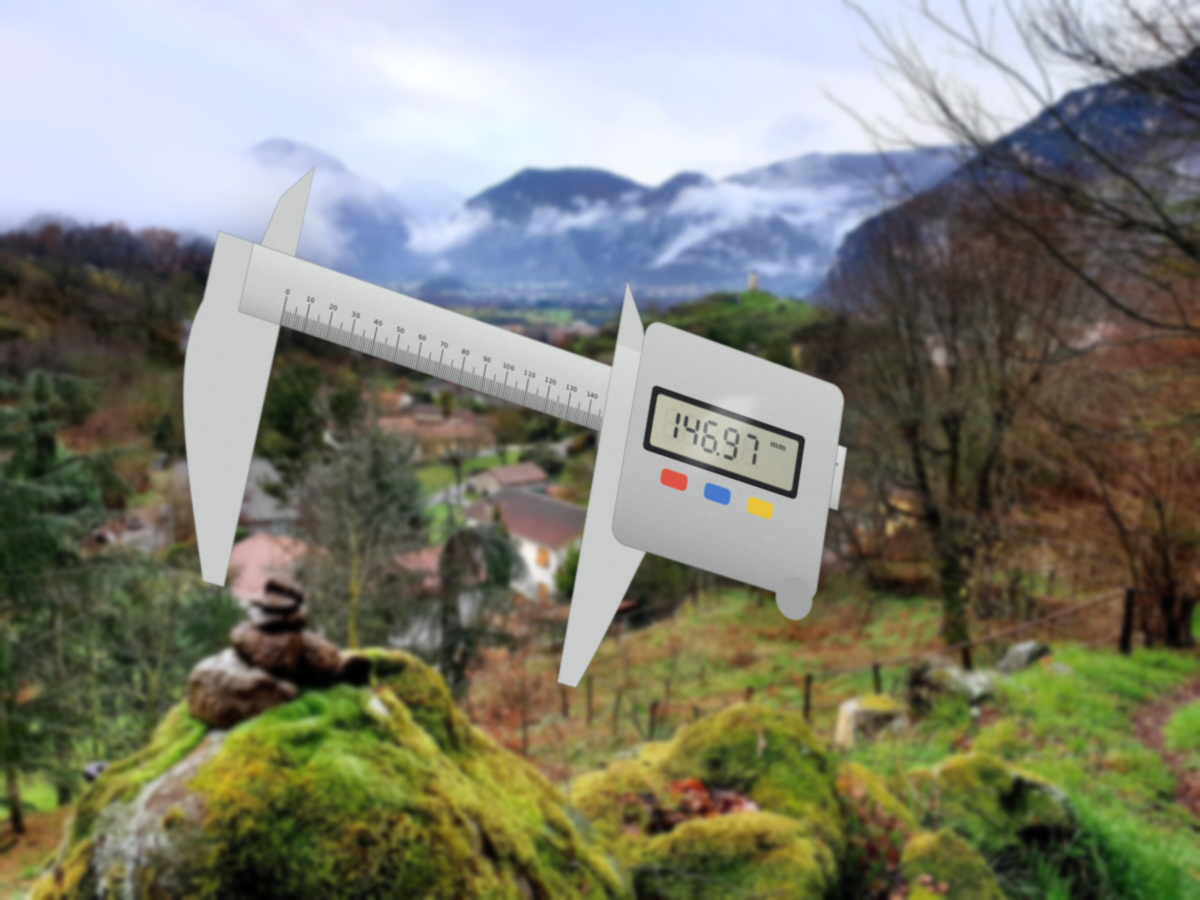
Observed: 146.97 mm
